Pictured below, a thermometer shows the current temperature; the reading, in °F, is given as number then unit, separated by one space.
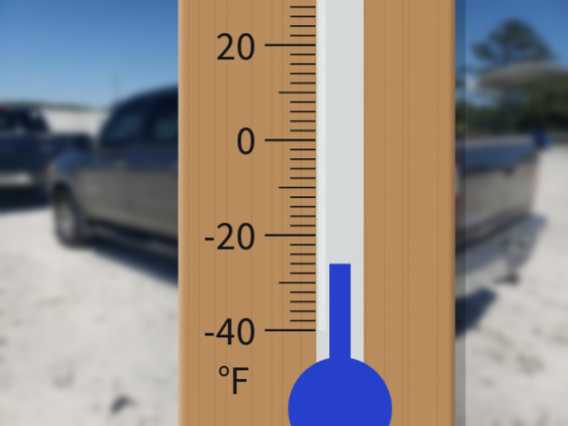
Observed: -26 °F
